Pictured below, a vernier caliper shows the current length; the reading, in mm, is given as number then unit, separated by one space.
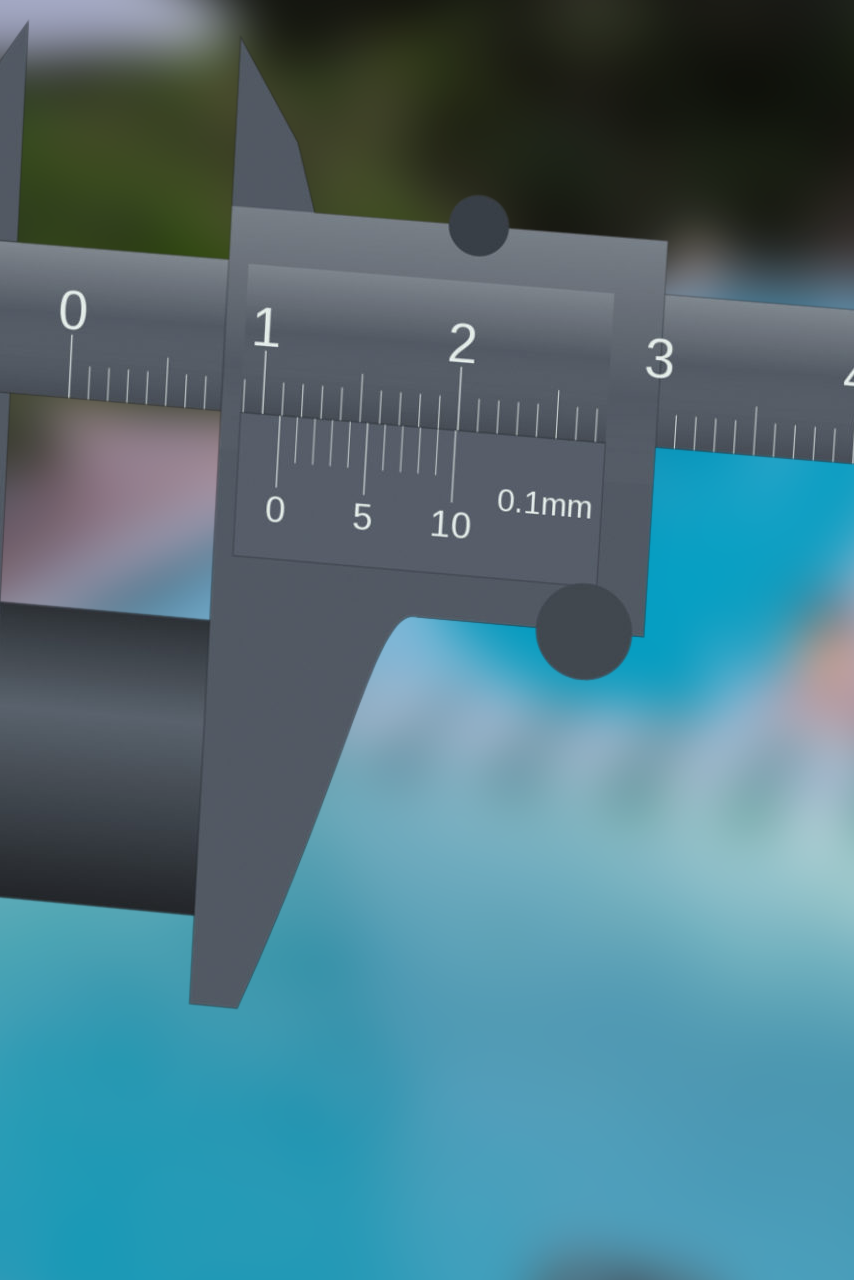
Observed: 10.9 mm
